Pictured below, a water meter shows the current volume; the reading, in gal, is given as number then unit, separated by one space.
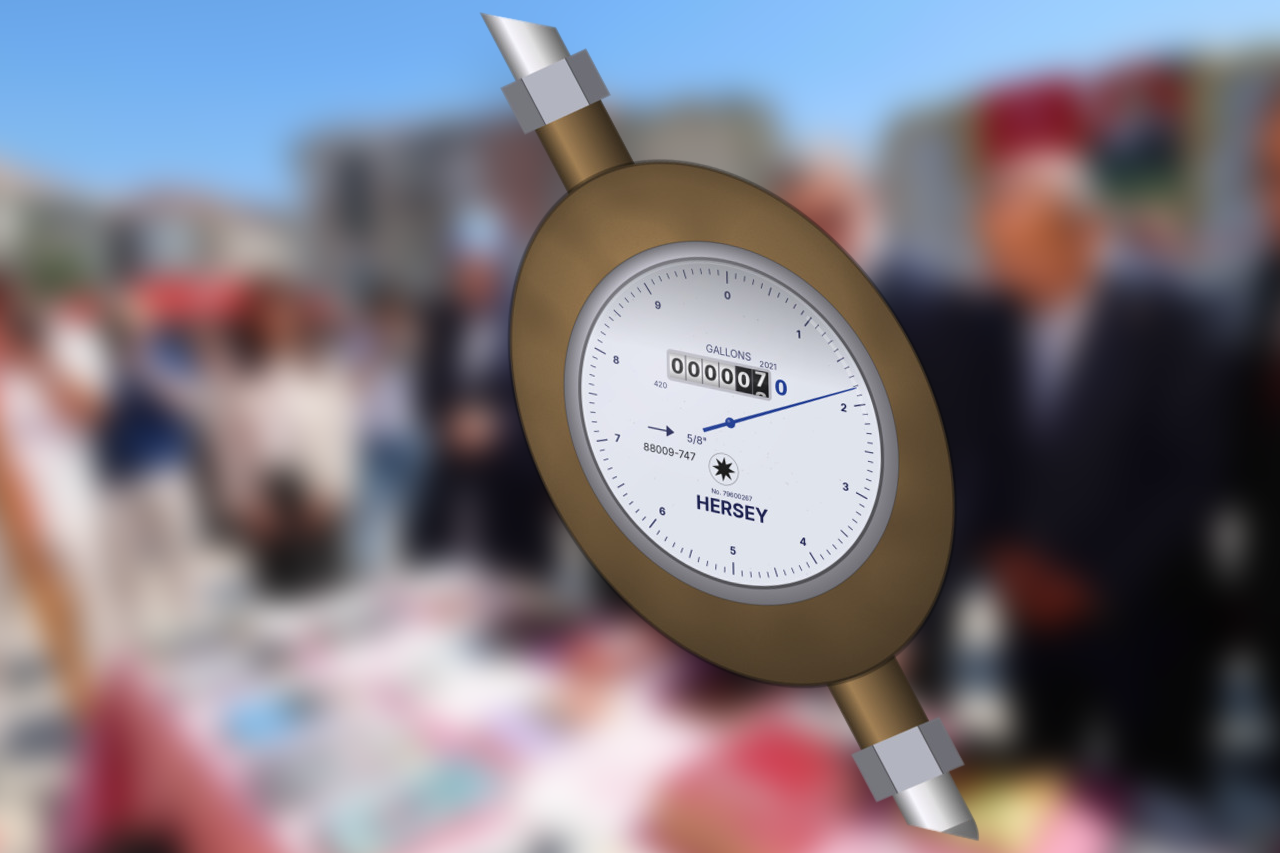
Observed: 71.8 gal
